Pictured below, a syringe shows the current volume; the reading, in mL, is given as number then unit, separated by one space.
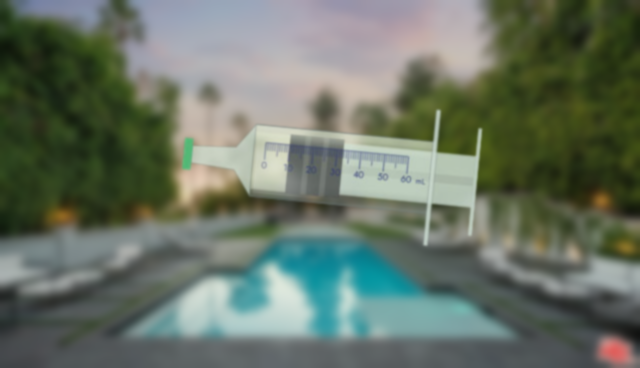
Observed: 10 mL
